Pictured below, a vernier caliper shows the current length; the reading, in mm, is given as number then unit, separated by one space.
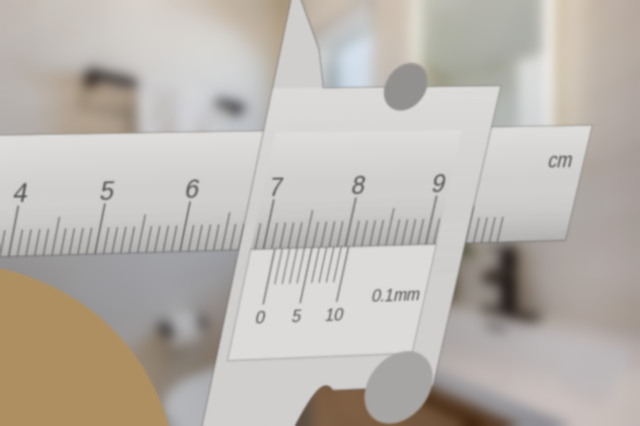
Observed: 71.4 mm
